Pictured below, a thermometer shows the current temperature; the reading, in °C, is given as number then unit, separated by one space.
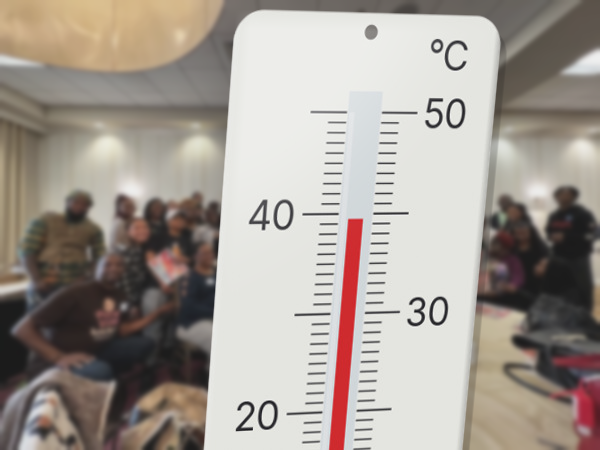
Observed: 39.5 °C
